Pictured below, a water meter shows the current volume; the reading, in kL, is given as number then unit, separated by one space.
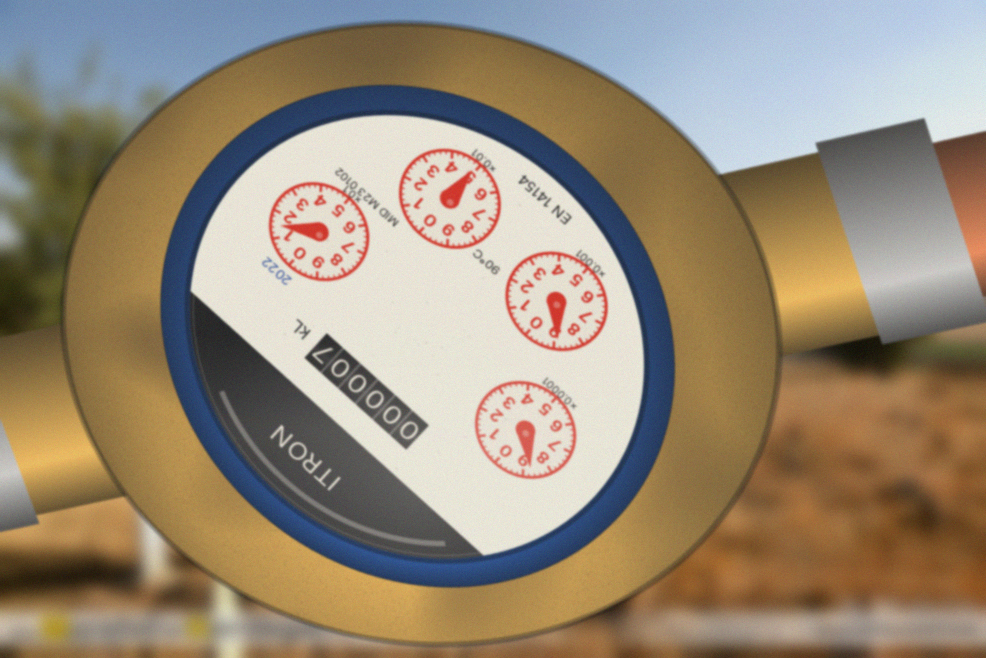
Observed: 7.1488 kL
